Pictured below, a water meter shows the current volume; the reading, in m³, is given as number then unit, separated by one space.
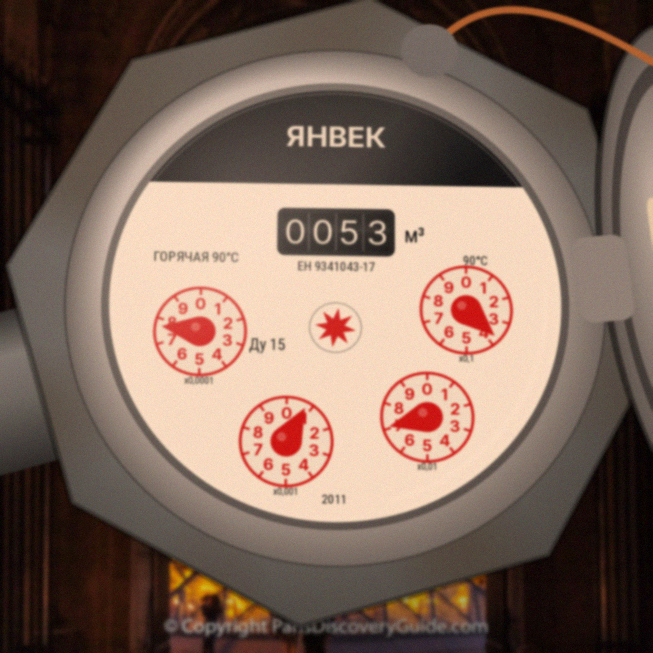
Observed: 53.3707 m³
